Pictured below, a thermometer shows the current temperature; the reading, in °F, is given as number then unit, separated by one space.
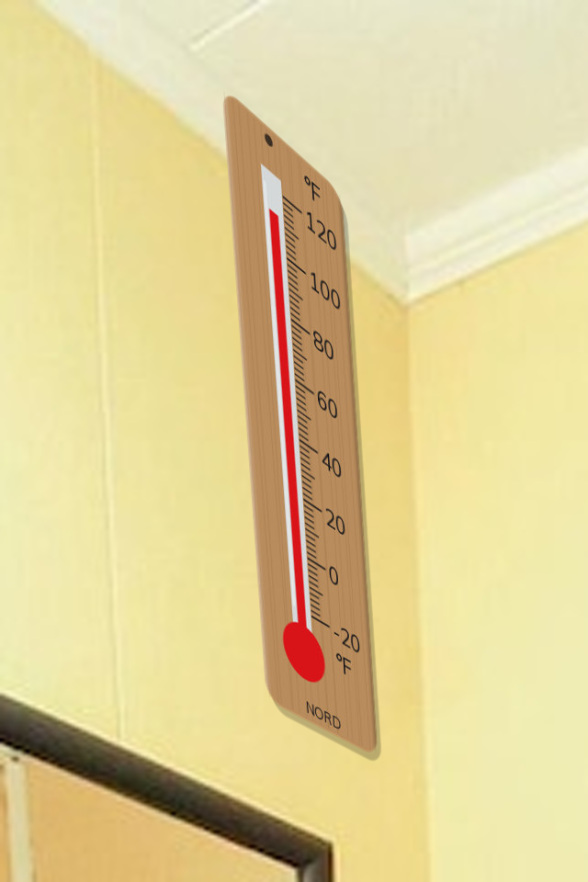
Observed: 112 °F
